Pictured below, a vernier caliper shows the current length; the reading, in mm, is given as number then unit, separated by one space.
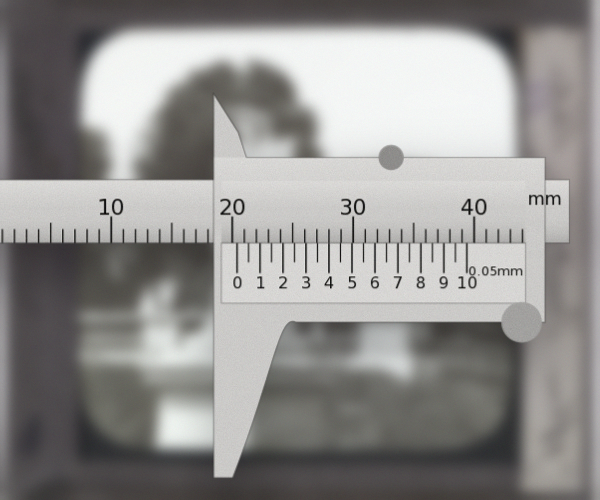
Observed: 20.4 mm
